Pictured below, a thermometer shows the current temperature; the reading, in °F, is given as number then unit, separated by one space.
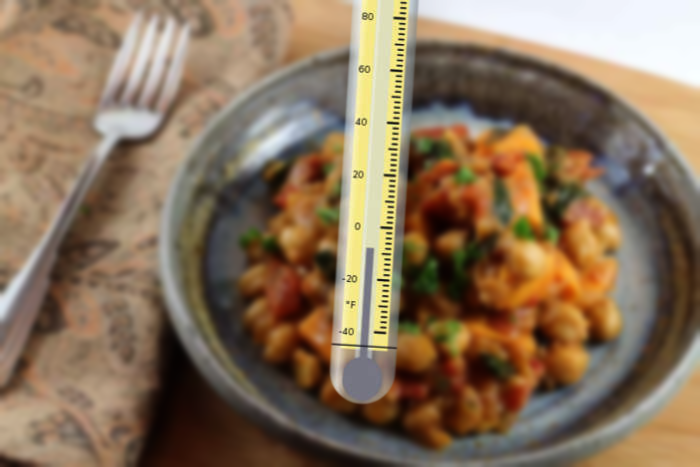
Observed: -8 °F
